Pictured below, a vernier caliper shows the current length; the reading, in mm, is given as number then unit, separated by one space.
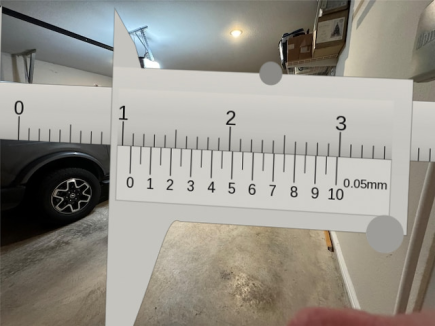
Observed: 10.8 mm
